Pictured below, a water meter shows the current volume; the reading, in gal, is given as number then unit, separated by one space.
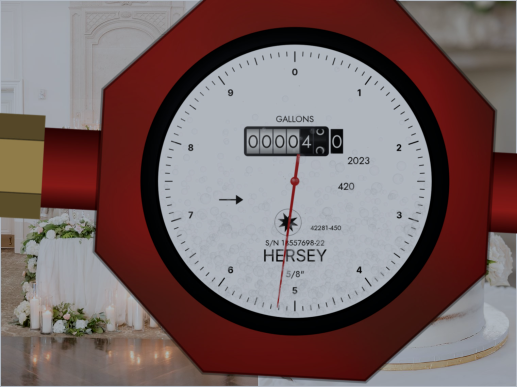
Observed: 485.2 gal
